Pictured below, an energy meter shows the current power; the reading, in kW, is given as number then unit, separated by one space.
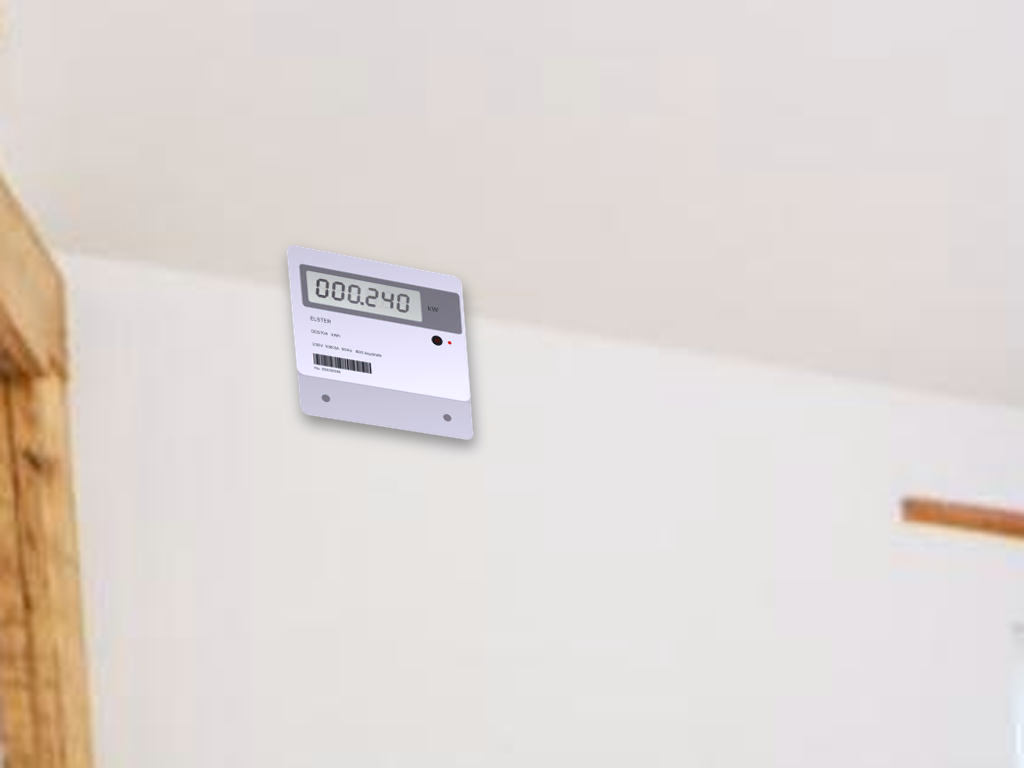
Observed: 0.240 kW
